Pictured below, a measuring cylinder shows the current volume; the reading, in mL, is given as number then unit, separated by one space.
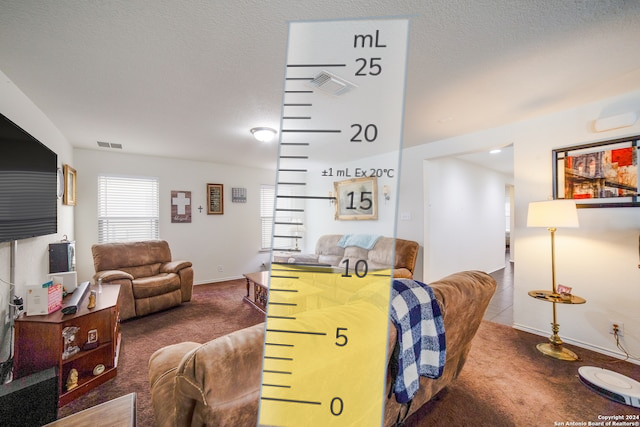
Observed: 9.5 mL
